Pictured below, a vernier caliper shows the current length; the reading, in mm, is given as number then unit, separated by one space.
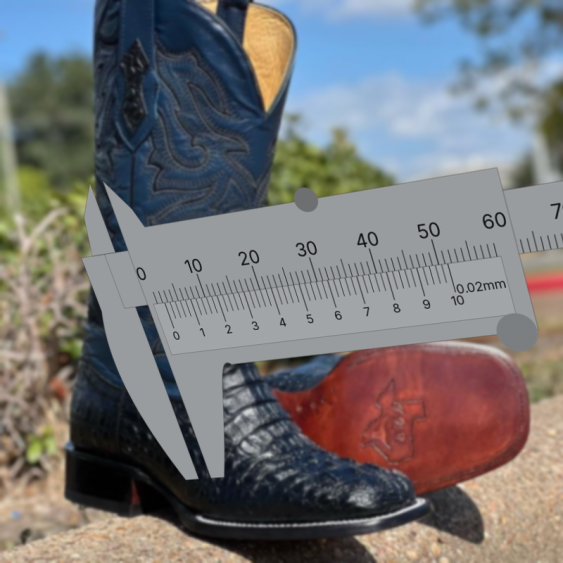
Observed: 2.4 mm
